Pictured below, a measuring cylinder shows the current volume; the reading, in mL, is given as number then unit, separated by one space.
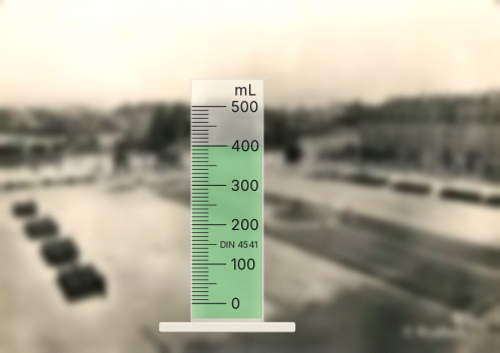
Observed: 400 mL
